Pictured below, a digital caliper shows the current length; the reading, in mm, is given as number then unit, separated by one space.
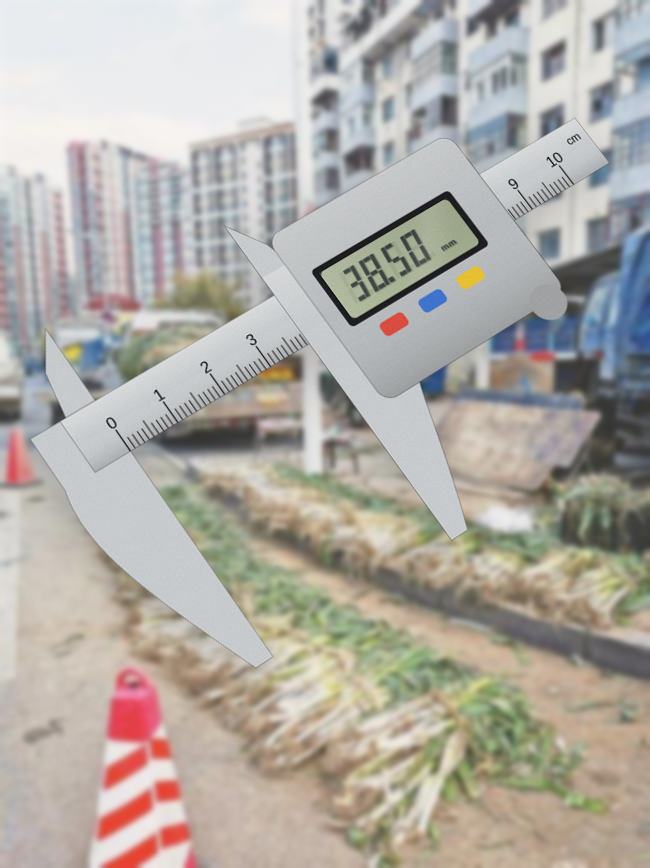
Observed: 38.50 mm
